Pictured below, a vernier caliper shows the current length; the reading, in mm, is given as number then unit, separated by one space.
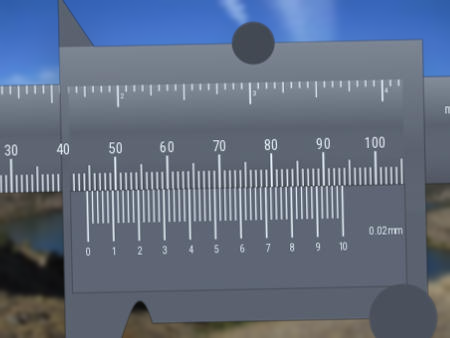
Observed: 44.5 mm
